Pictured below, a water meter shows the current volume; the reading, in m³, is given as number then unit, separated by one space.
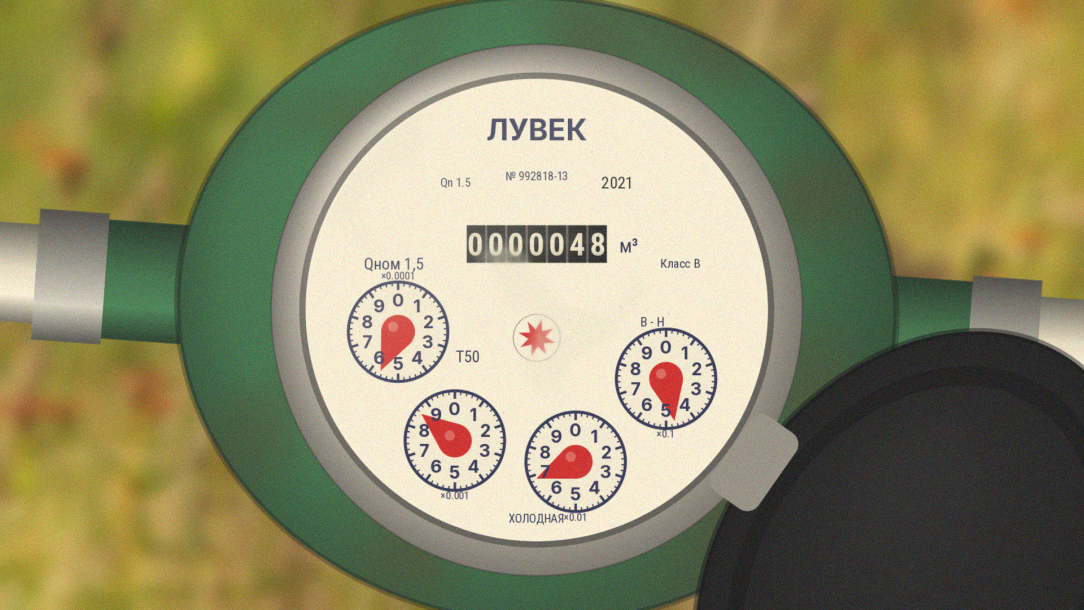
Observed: 48.4685 m³
